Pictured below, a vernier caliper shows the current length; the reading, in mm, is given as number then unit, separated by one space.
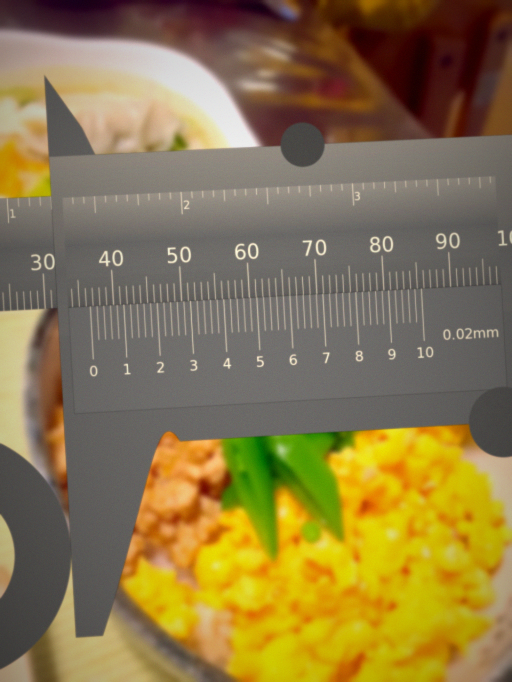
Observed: 36.6 mm
